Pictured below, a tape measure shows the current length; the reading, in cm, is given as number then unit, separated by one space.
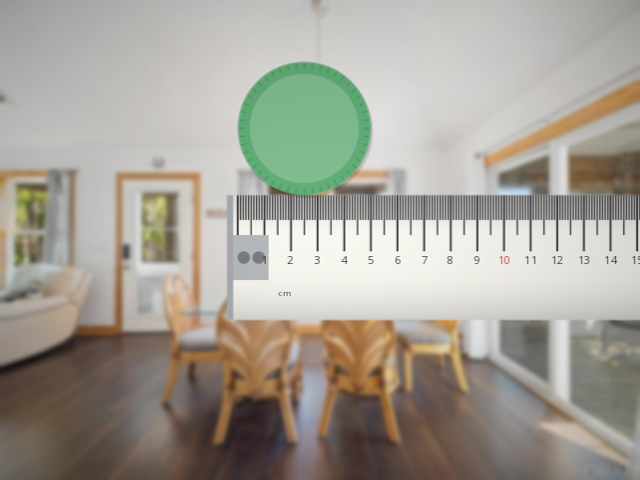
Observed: 5 cm
